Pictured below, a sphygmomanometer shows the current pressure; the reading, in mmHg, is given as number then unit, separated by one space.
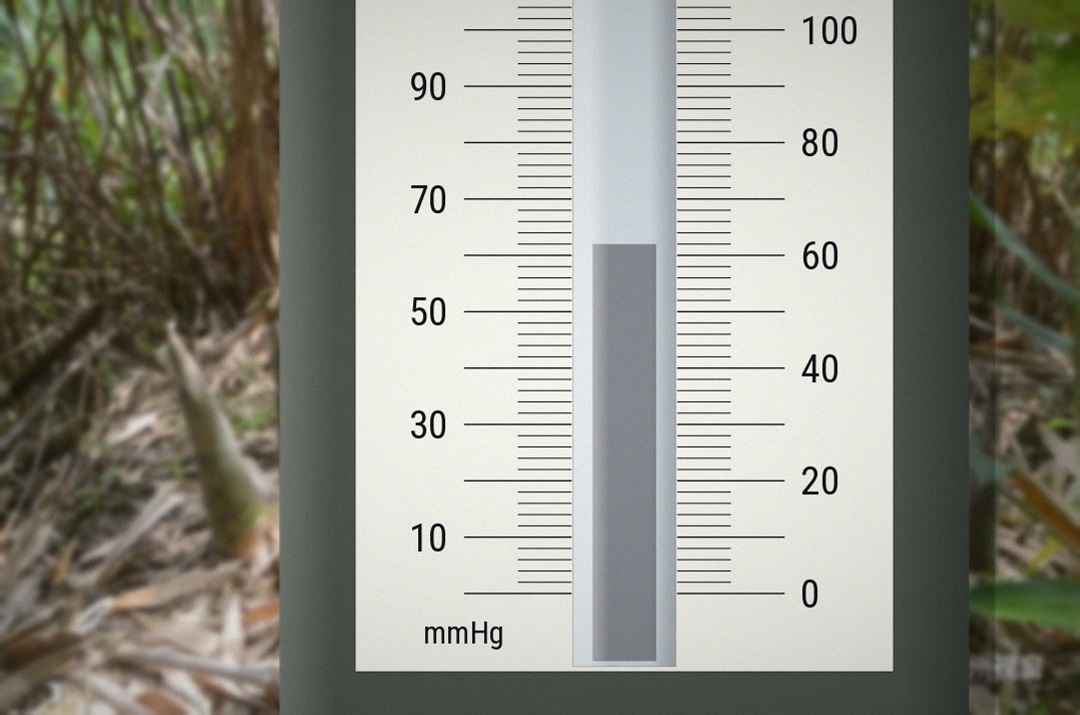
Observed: 62 mmHg
